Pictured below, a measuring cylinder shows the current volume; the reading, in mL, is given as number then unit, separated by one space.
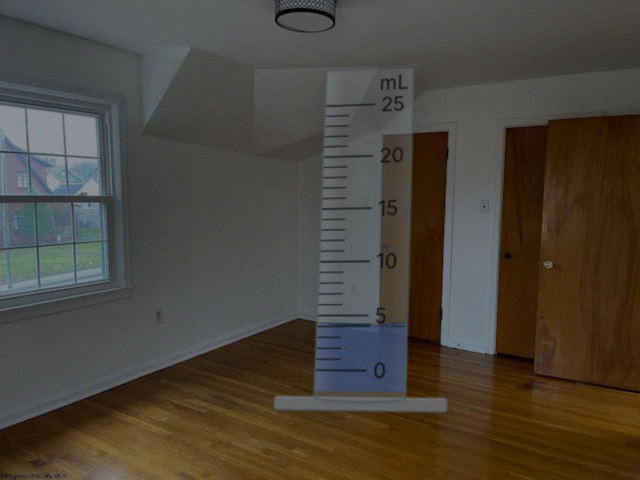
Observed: 4 mL
